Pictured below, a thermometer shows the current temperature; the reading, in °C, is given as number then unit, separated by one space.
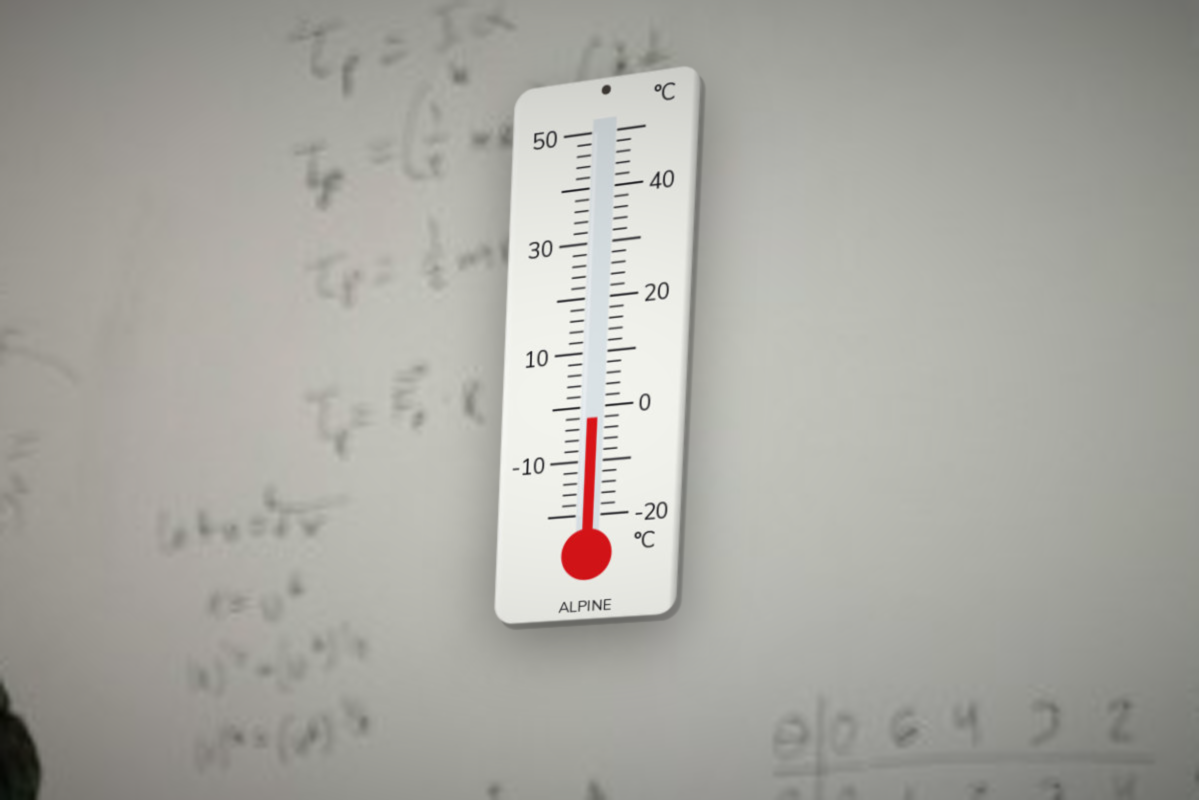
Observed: -2 °C
